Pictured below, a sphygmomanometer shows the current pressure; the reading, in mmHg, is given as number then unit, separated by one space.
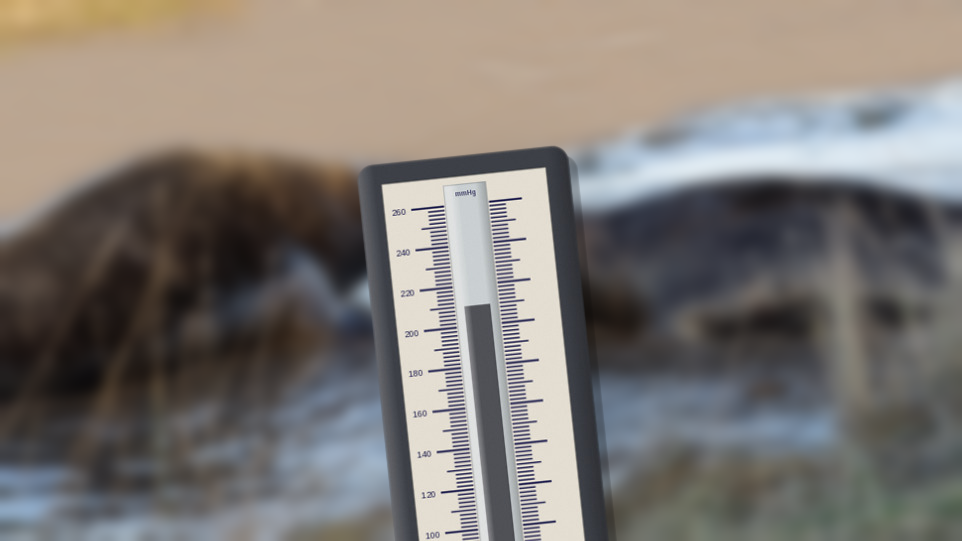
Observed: 210 mmHg
